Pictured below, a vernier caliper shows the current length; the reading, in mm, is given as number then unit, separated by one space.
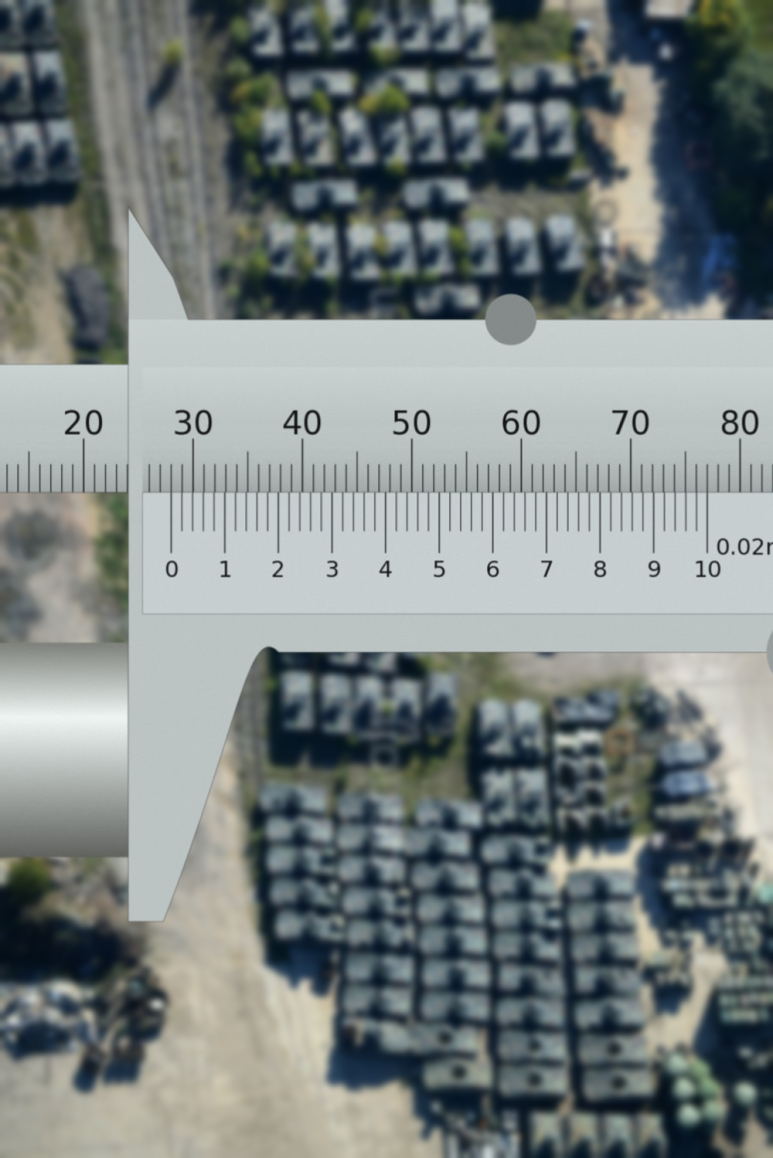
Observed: 28.0 mm
